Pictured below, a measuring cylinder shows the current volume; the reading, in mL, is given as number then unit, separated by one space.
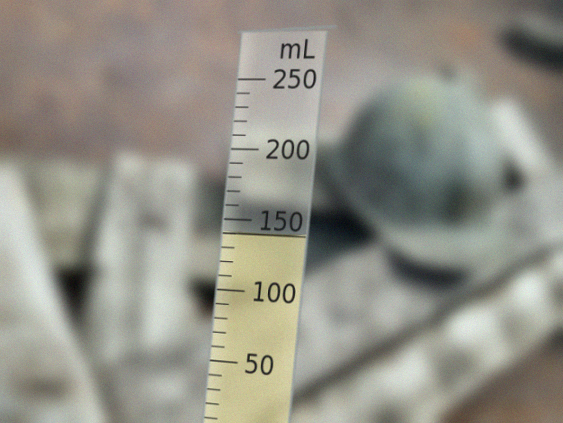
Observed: 140 mL
